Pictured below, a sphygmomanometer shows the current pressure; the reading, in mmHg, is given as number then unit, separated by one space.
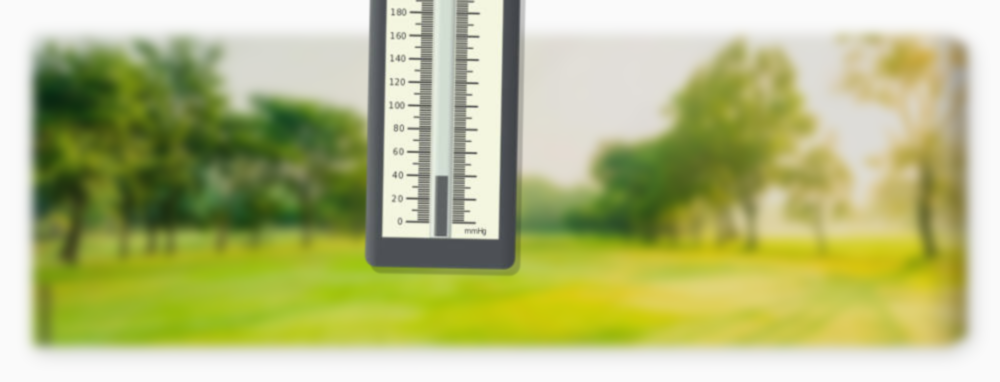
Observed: 40 mmHg
